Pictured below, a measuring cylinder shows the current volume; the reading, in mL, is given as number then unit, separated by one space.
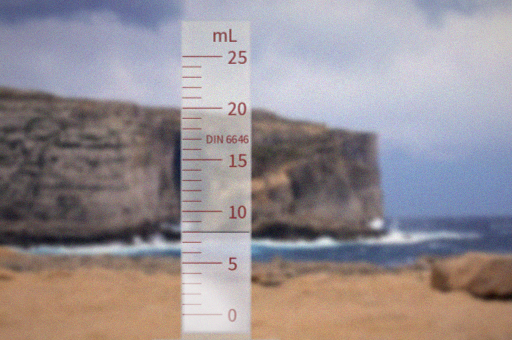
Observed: 8 mL
